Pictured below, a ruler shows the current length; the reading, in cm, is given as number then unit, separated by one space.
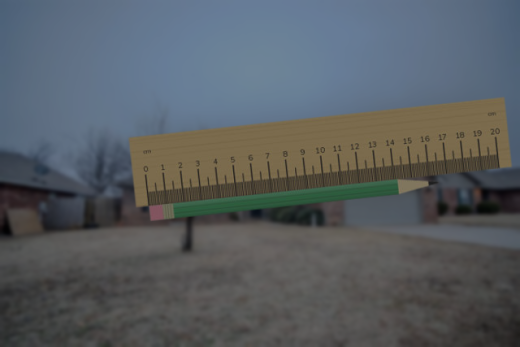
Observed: 16.5 cm
